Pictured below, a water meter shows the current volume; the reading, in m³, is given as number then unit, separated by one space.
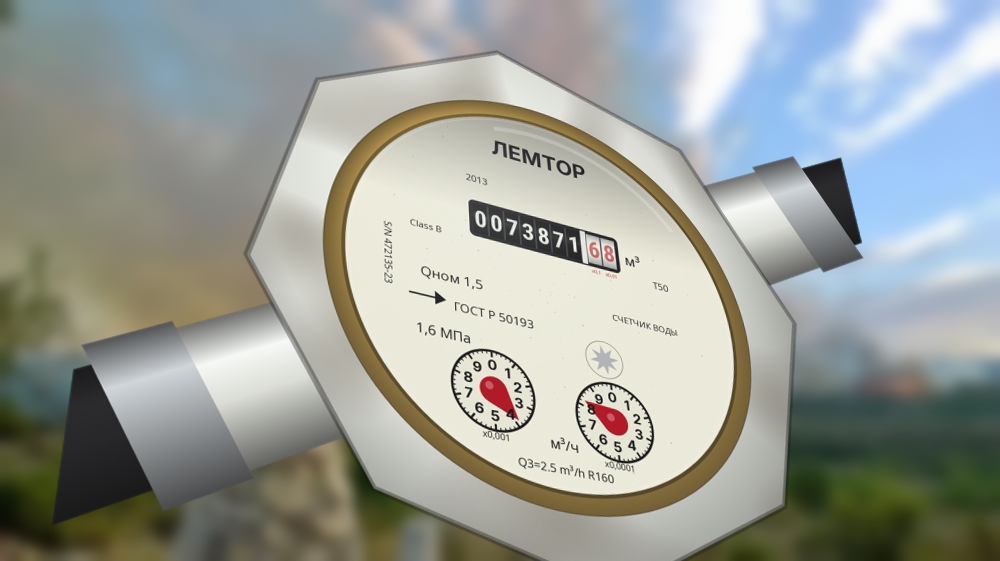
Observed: 73871.6838 m³
